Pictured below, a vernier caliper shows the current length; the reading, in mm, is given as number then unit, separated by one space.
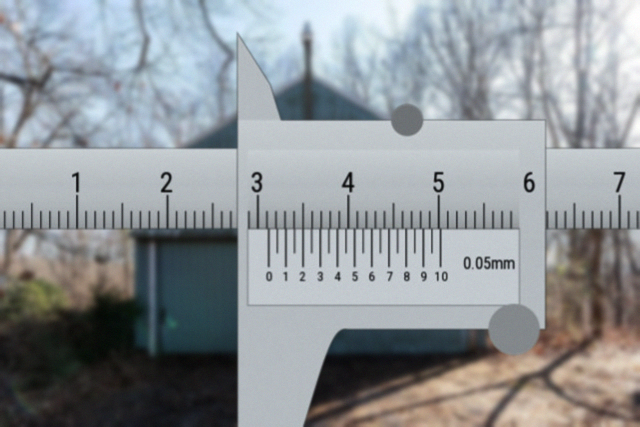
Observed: 31.2 mm
